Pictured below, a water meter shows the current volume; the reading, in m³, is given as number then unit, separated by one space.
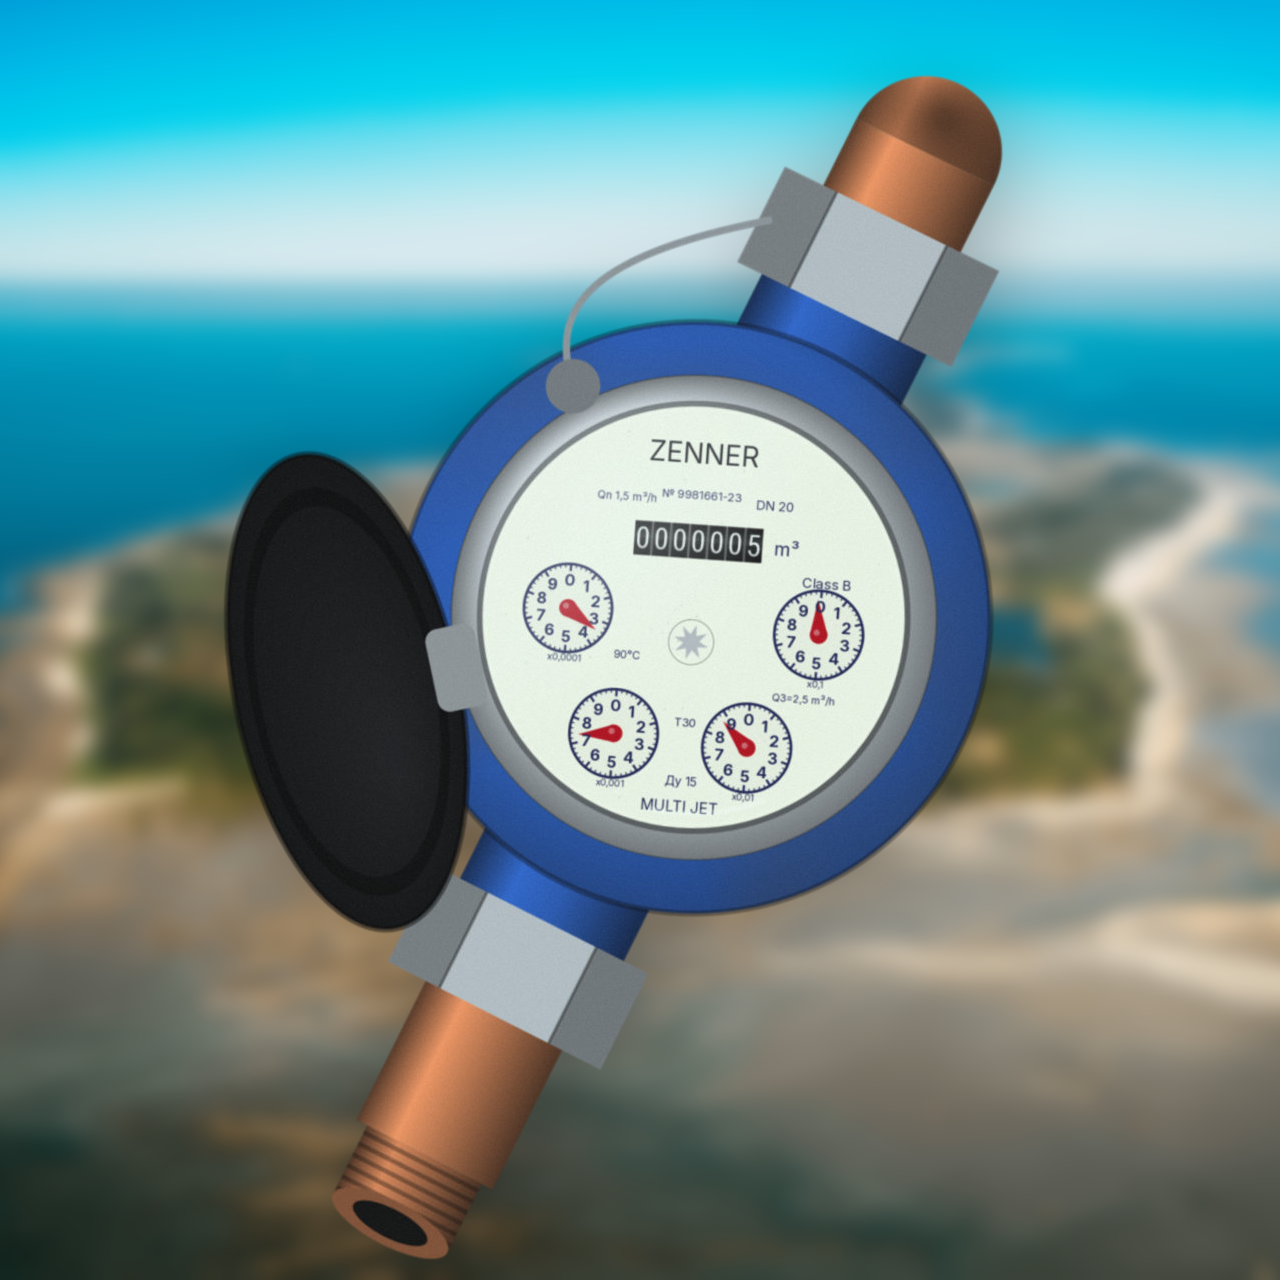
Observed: 4.9873 m³
